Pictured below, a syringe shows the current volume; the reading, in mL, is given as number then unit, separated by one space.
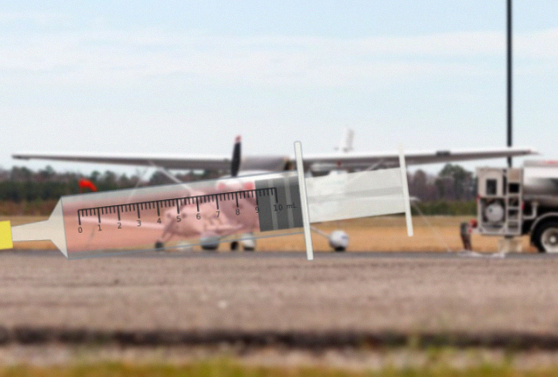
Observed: 9 mL
